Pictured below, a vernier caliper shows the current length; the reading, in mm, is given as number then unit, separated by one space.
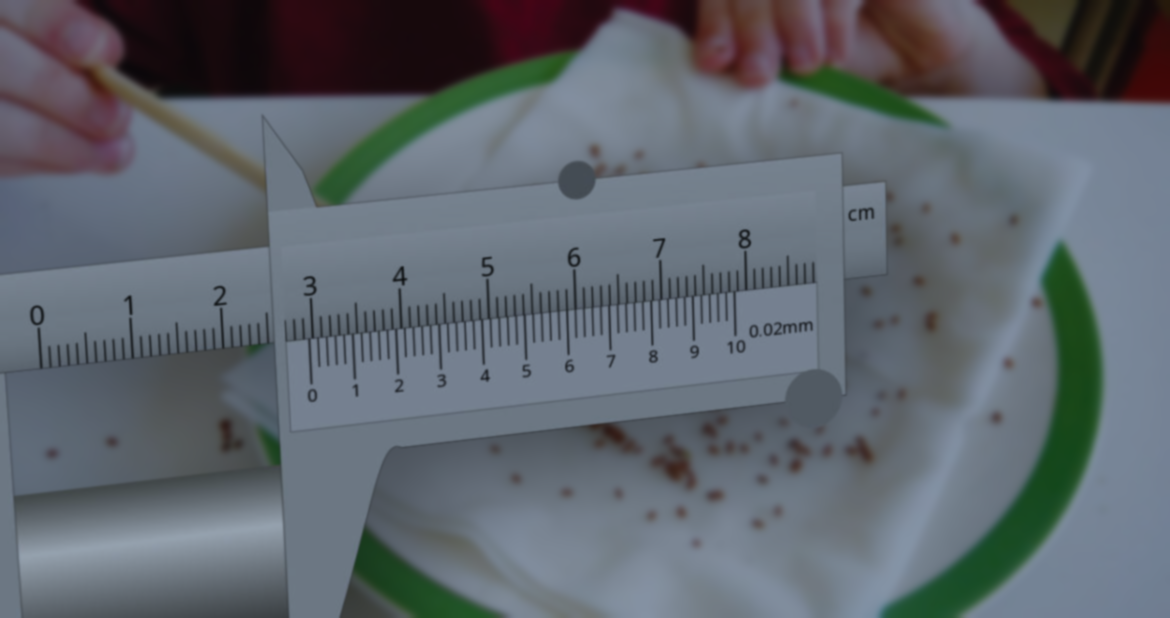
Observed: 29.6 mm
